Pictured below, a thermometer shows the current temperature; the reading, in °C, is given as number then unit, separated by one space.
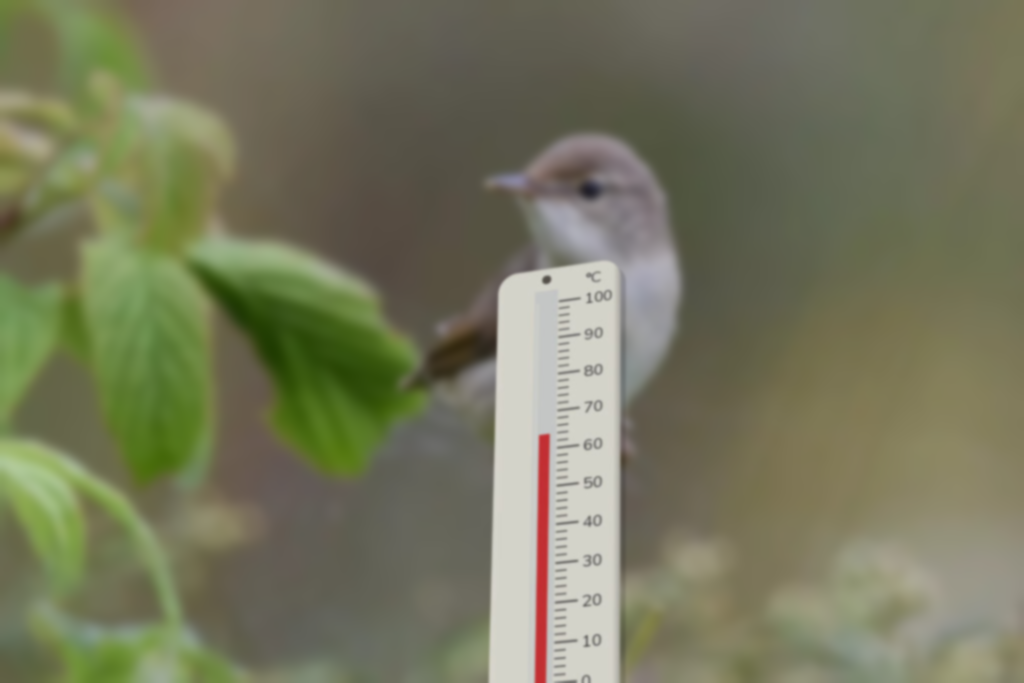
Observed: 64 °C
